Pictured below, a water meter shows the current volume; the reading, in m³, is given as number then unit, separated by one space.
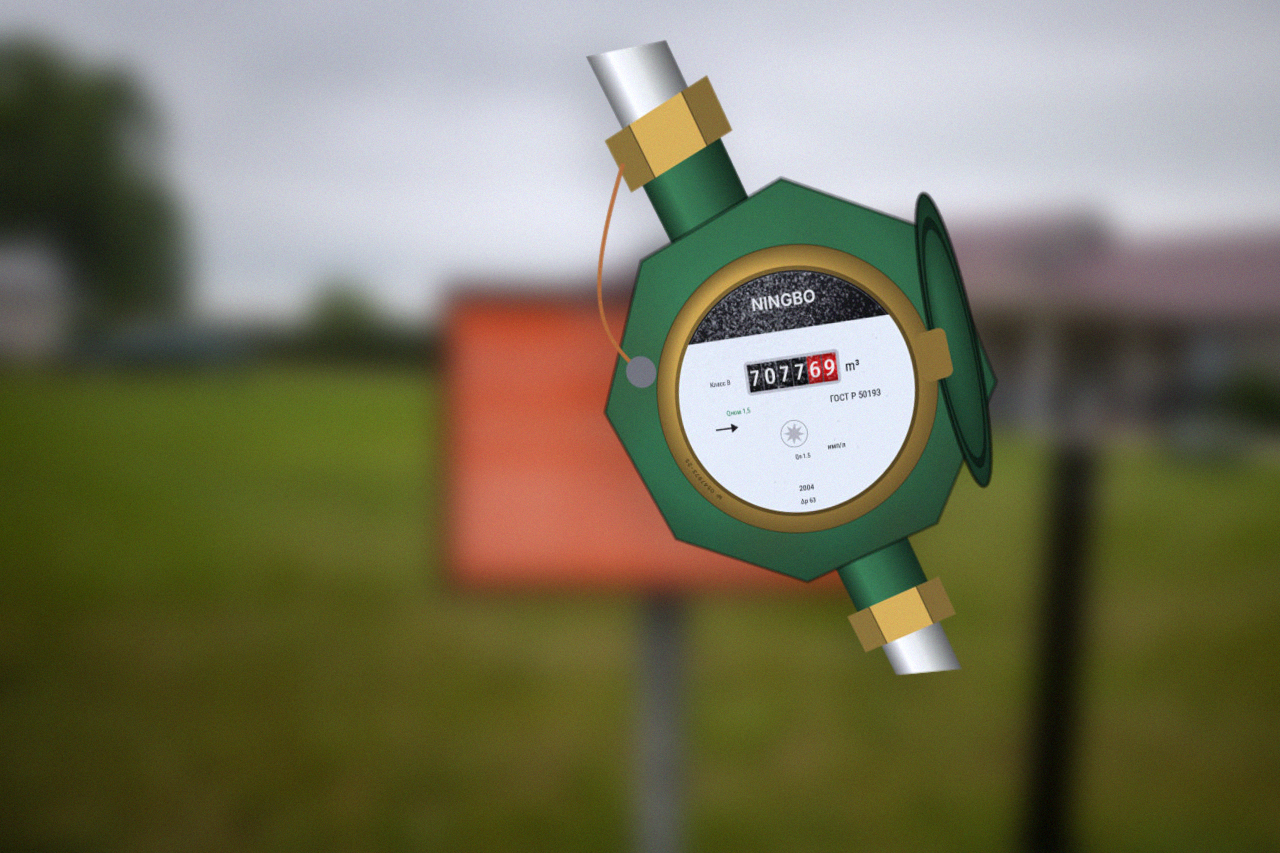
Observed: 7077.69 m³
